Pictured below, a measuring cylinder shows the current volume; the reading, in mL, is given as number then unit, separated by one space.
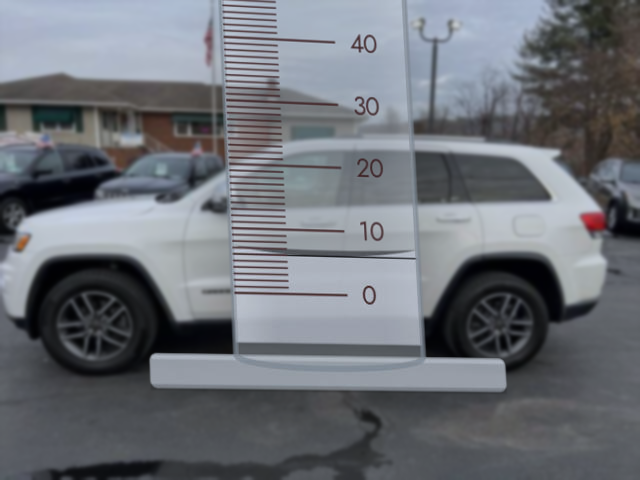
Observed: 6 mL
